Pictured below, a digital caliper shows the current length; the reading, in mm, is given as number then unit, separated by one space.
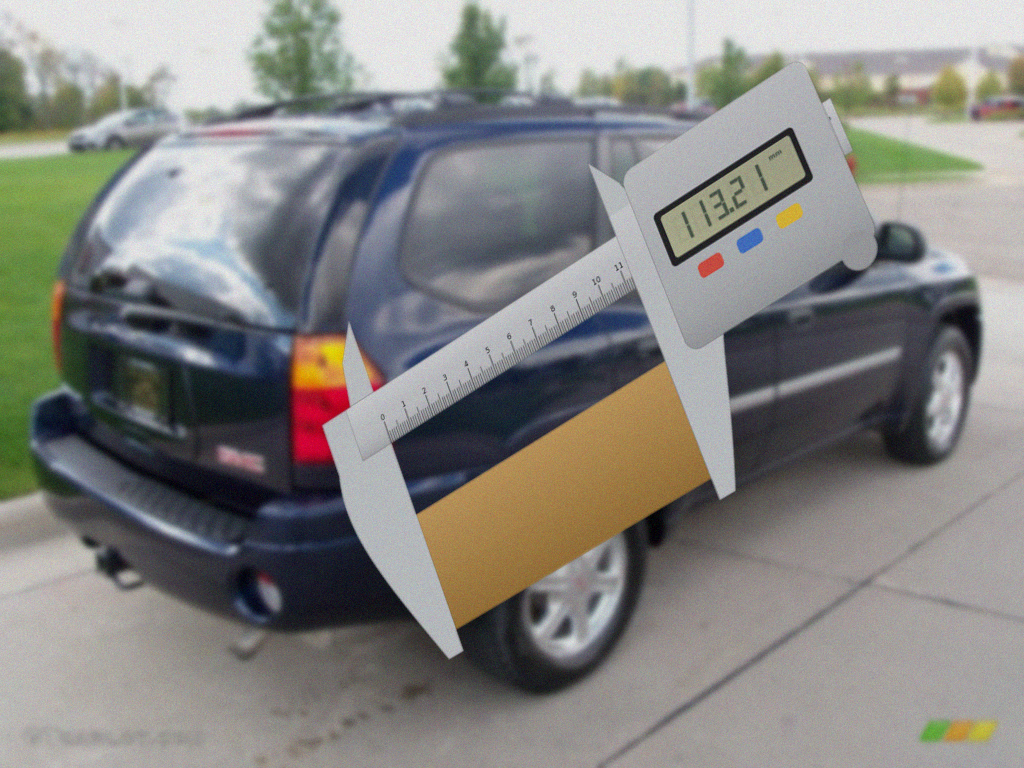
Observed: 113.21 mm
